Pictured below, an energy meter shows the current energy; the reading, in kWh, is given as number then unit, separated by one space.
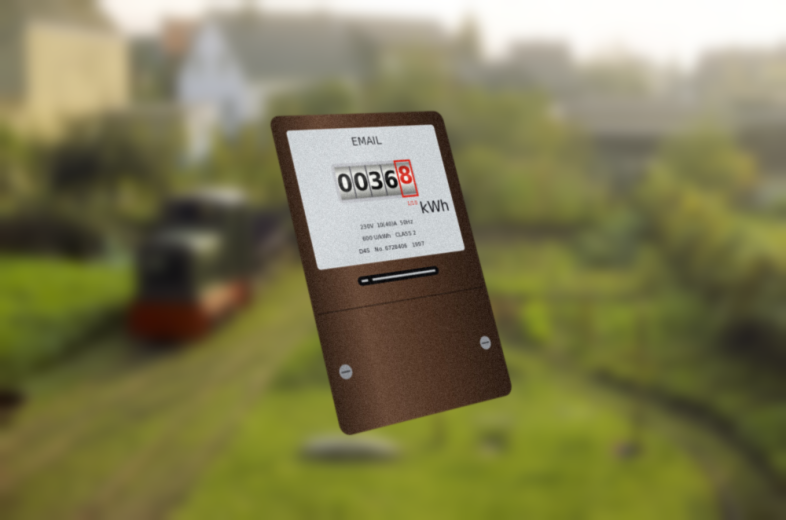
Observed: 36.8 kWh
